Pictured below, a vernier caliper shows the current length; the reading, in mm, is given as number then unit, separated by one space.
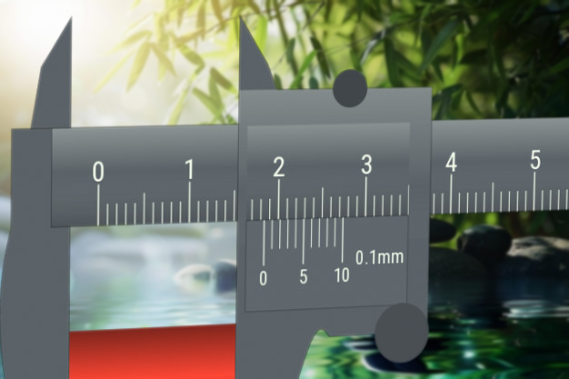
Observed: 18.4 mm
